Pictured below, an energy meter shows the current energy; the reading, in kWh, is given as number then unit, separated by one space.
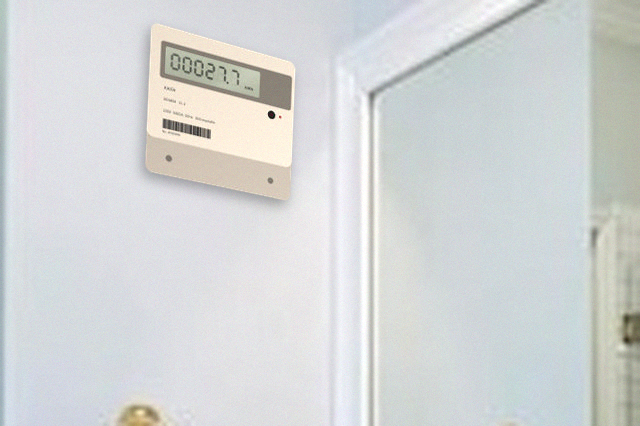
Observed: 27.7 kWh
